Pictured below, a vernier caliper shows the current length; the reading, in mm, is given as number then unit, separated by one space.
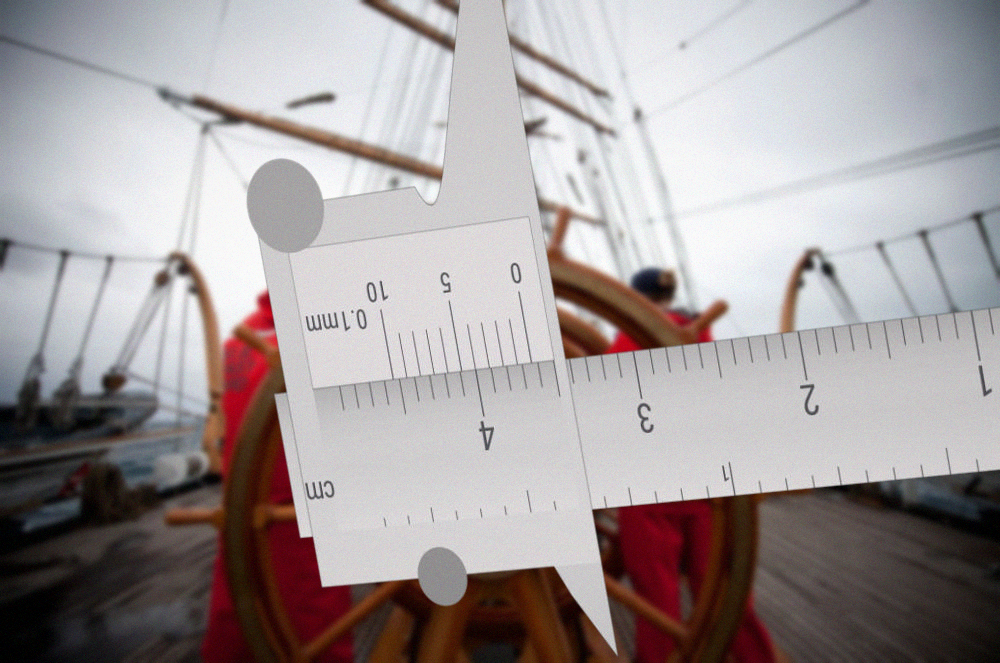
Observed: 36.4 mm
